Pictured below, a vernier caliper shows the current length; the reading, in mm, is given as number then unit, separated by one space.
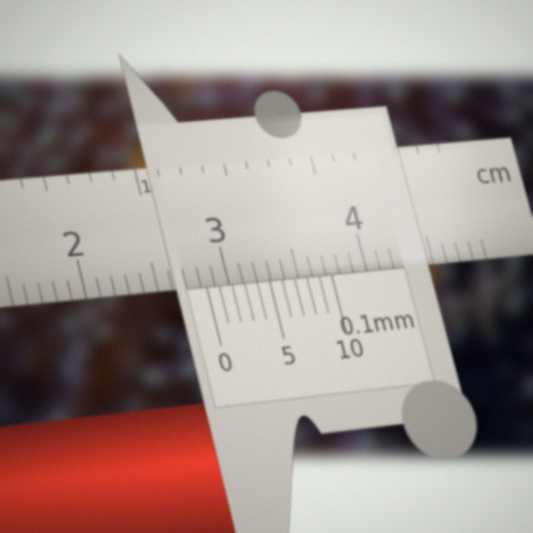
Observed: 28.4 mm
